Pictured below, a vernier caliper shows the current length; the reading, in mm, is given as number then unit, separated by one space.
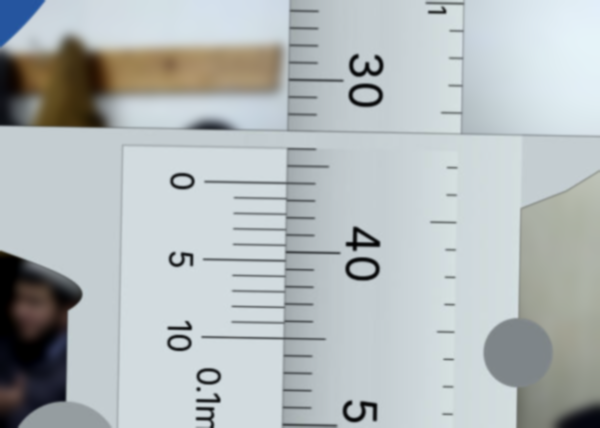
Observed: 36.0 mm
